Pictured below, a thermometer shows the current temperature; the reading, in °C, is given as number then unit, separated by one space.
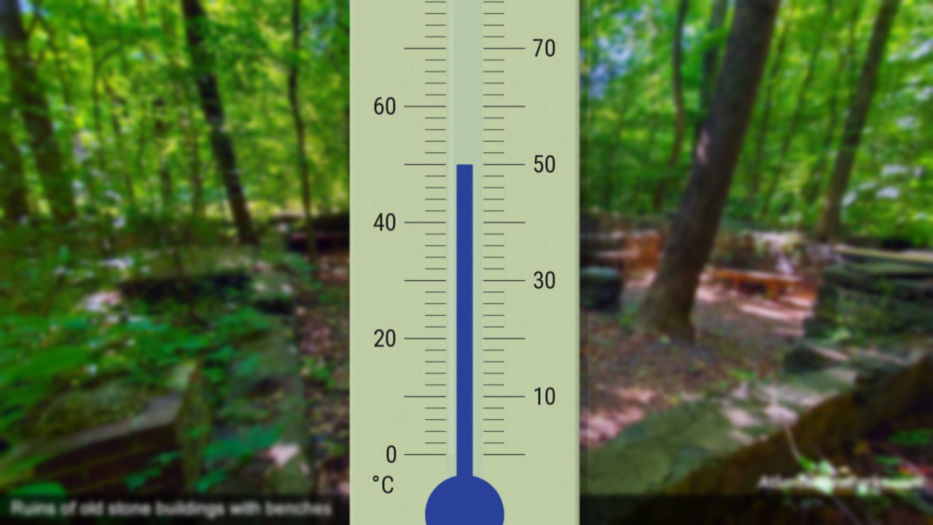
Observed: 50 °C
